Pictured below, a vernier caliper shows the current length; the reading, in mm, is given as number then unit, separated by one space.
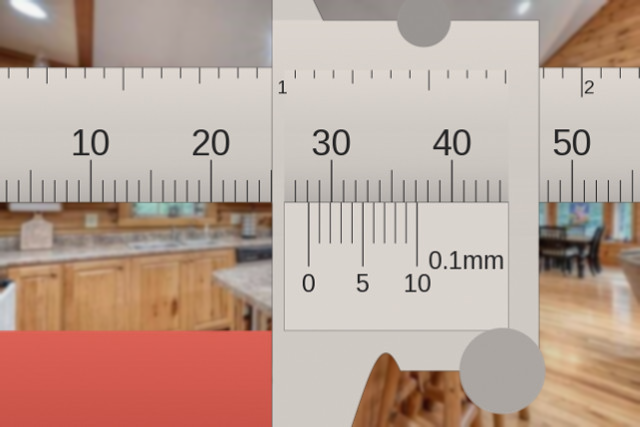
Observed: 28.1 mm
